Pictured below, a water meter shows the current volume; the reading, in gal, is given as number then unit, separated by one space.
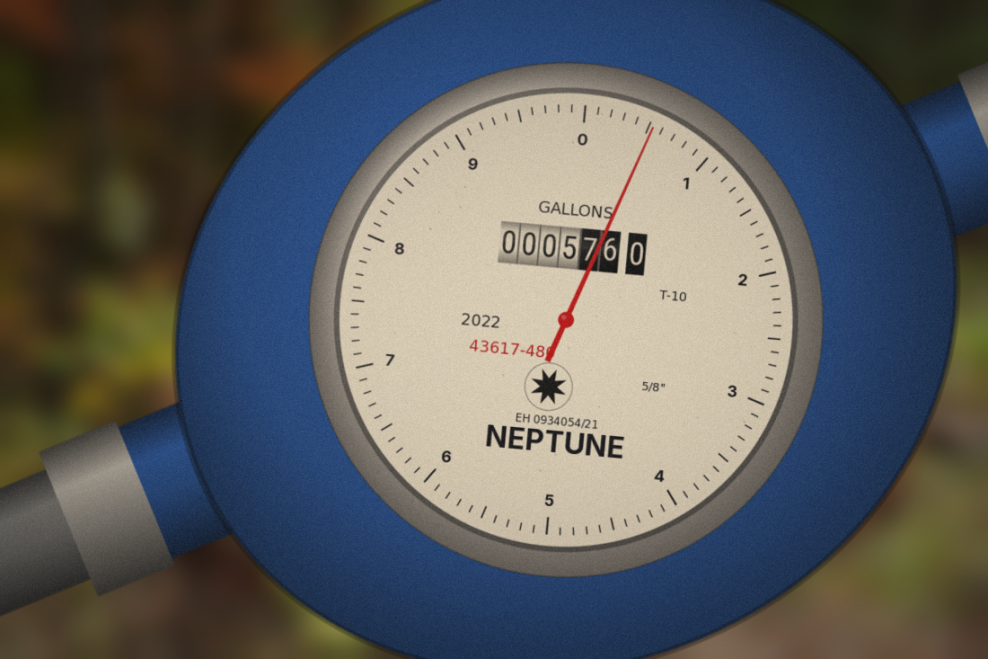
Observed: 5760.5 gal
